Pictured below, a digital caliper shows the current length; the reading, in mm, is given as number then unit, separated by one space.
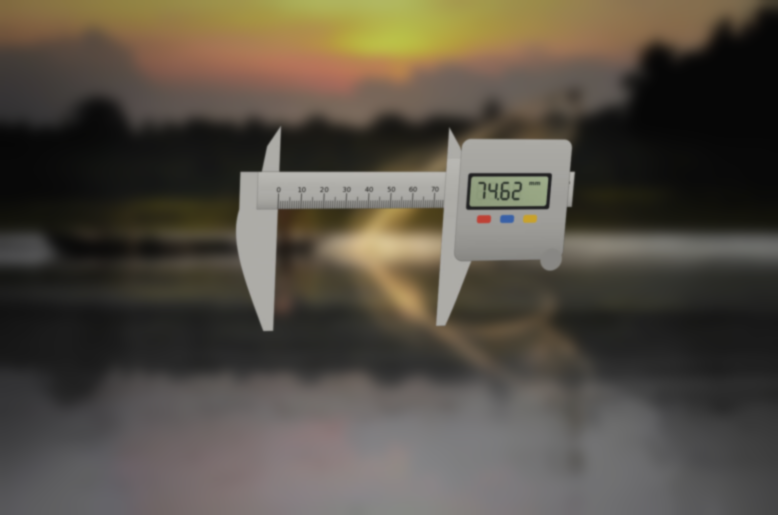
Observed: 74.62 mm
